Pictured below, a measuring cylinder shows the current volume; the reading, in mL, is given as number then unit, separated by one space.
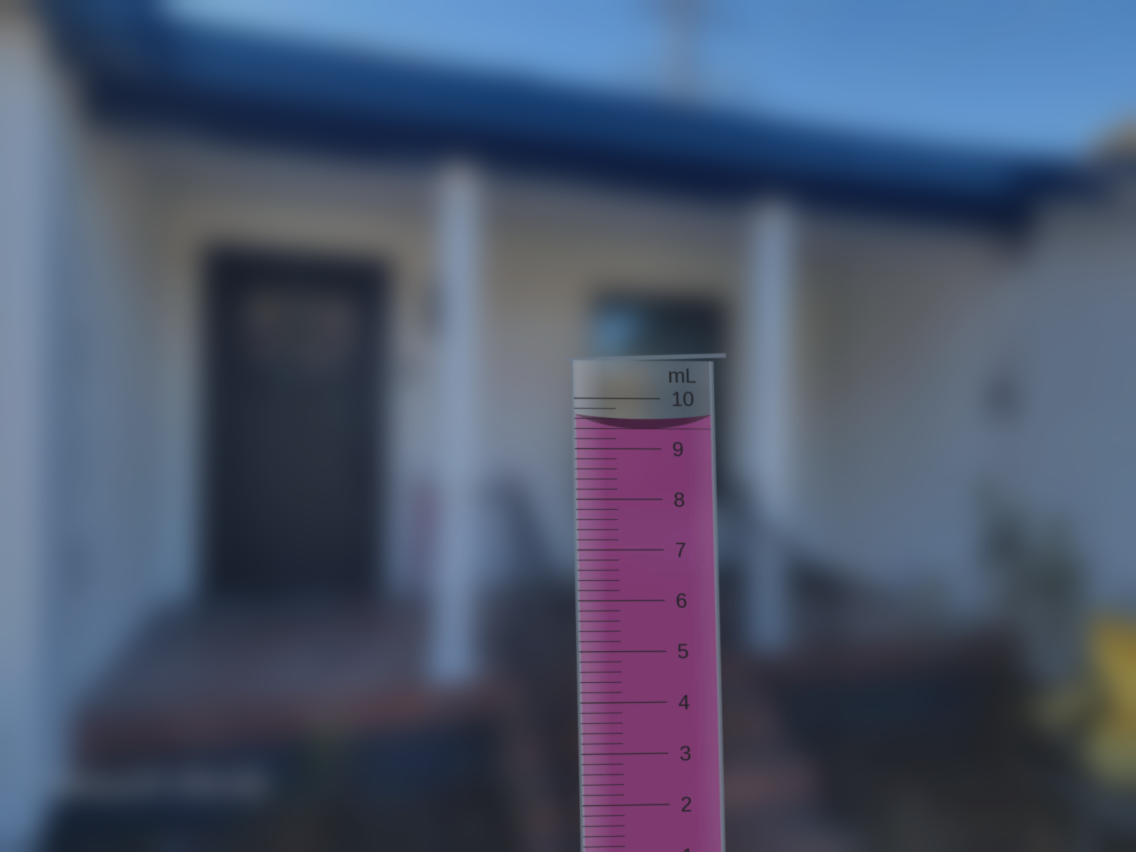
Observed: 9.4 mL
